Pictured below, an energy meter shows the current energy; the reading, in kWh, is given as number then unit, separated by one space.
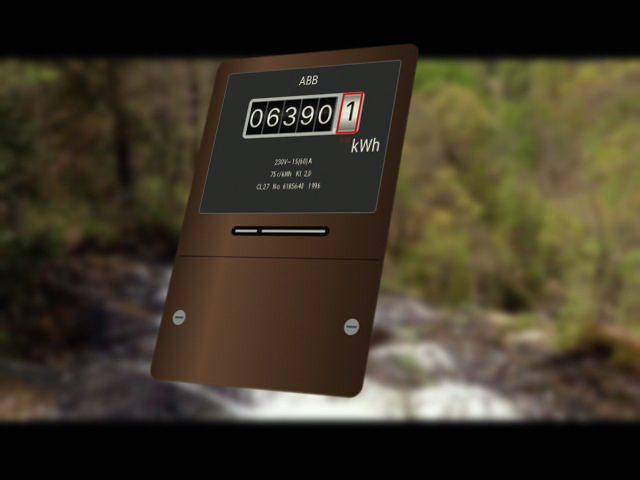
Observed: 6390.1 kWh
